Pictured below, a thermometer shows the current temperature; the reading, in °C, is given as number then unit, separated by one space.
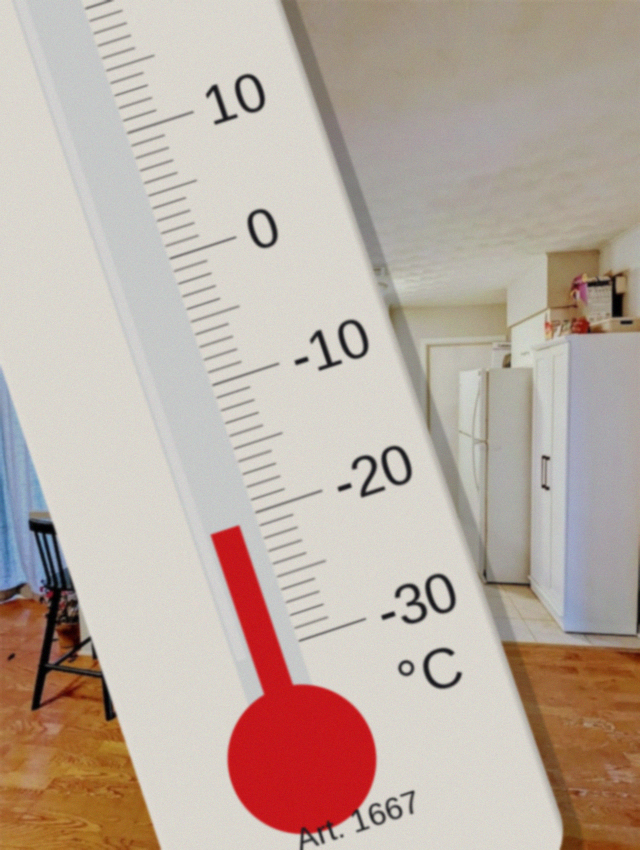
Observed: -20.5 °C
